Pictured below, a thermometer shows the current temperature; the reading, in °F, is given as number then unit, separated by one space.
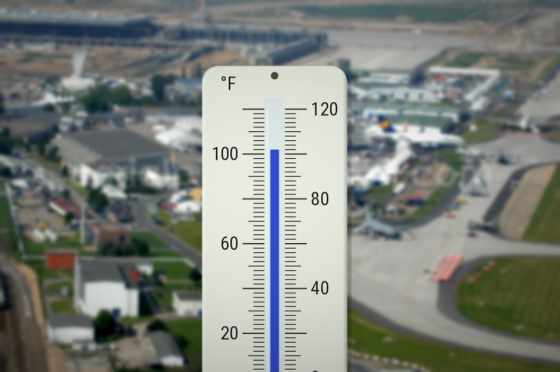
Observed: 102 °F
